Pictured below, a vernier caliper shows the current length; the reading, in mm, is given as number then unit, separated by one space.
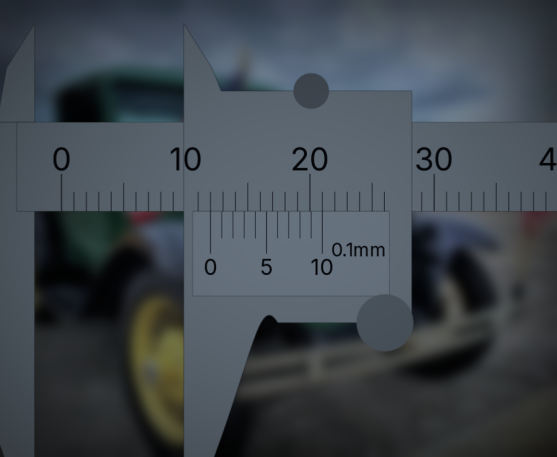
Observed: 12.0 mm
